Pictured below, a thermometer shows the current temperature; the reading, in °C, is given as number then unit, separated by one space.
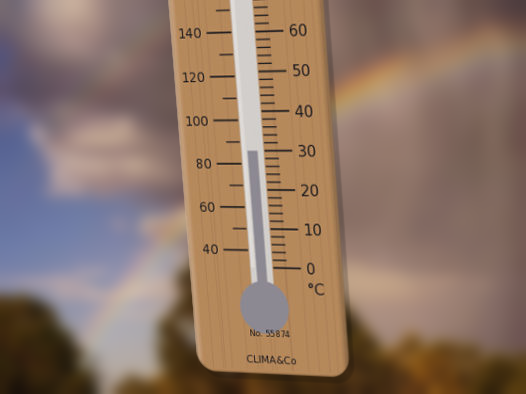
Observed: 30 °C
